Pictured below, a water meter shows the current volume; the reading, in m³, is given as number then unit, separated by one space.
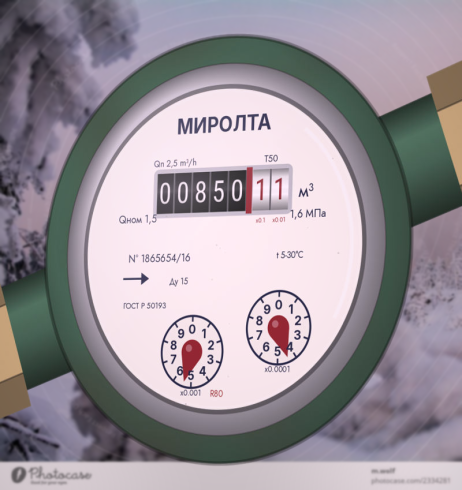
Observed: 850.1154 m³
